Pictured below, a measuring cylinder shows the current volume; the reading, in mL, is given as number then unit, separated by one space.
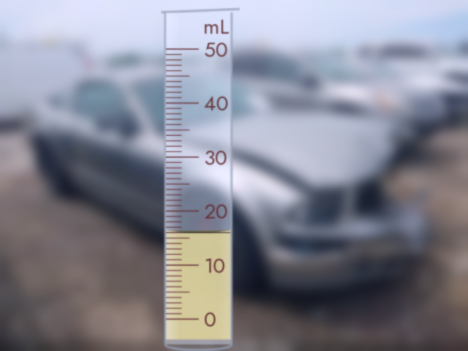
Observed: 16 mL
